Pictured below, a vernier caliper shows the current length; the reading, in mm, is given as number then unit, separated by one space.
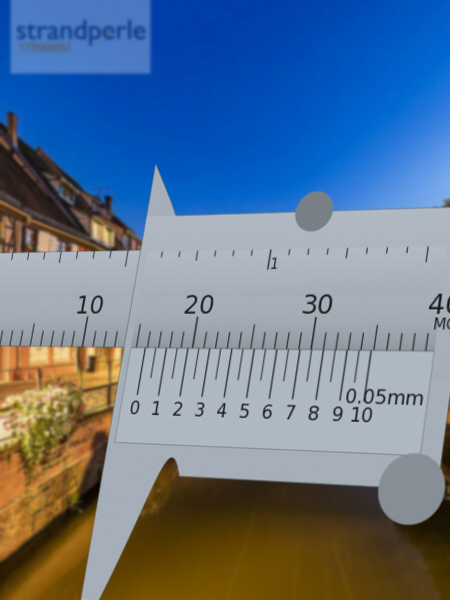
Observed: 15.8 mm
